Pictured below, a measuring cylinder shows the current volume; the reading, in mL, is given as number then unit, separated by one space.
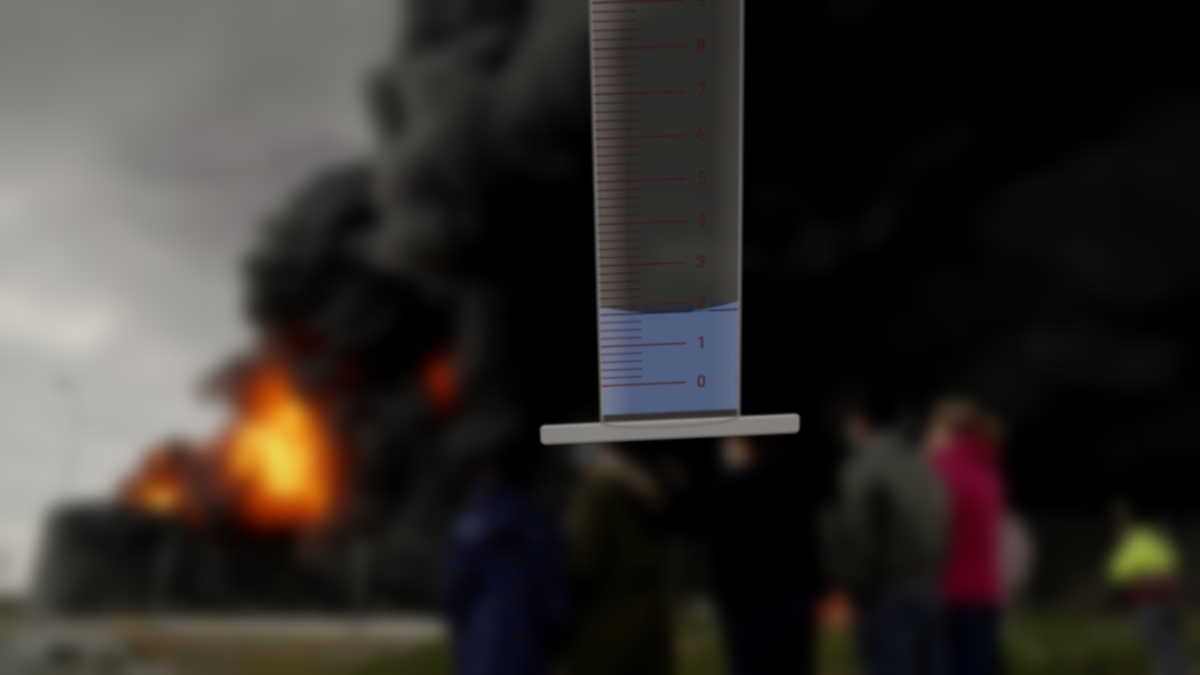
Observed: 1.8 mL
